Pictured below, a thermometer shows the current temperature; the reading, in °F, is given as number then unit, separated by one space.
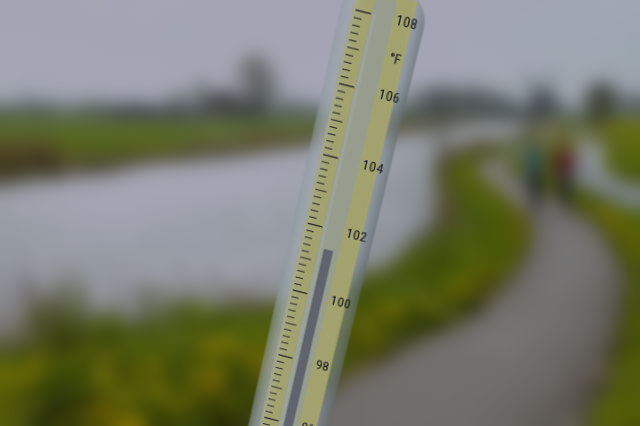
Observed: 101.4 °F
